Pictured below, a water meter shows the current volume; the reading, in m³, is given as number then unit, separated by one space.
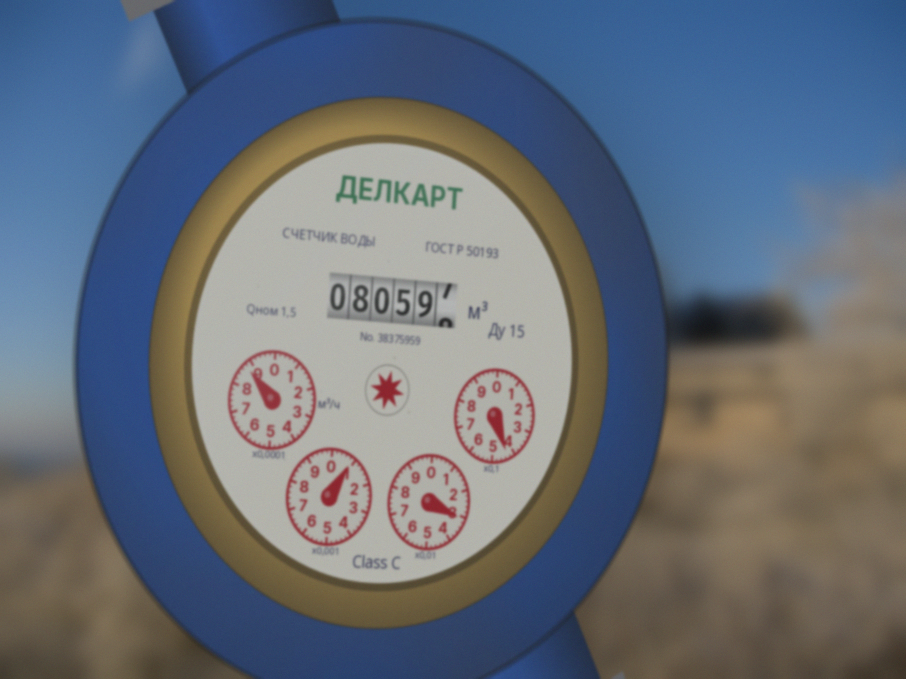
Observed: 80597.4308 m³
